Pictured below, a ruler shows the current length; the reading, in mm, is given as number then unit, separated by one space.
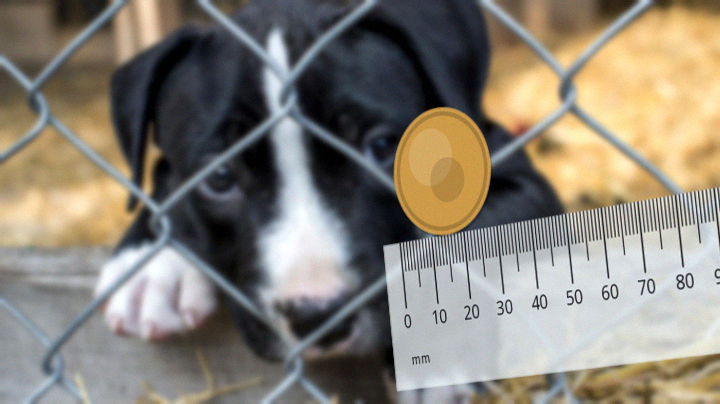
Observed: 30 mm
